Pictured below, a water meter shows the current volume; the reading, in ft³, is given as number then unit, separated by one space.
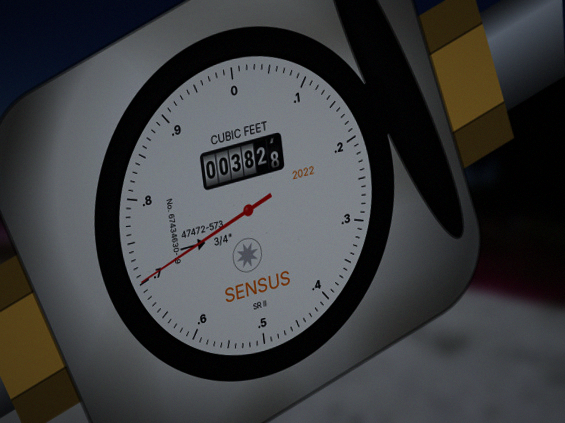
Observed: 3827.70 ft³
